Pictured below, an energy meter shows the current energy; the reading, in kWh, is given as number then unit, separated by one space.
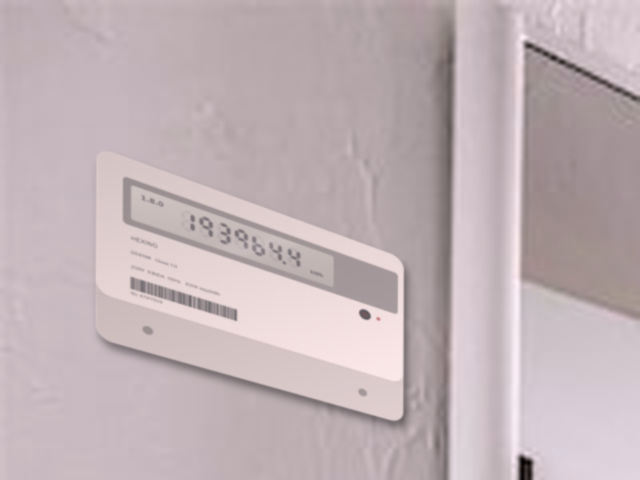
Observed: 193964.4 kWh
